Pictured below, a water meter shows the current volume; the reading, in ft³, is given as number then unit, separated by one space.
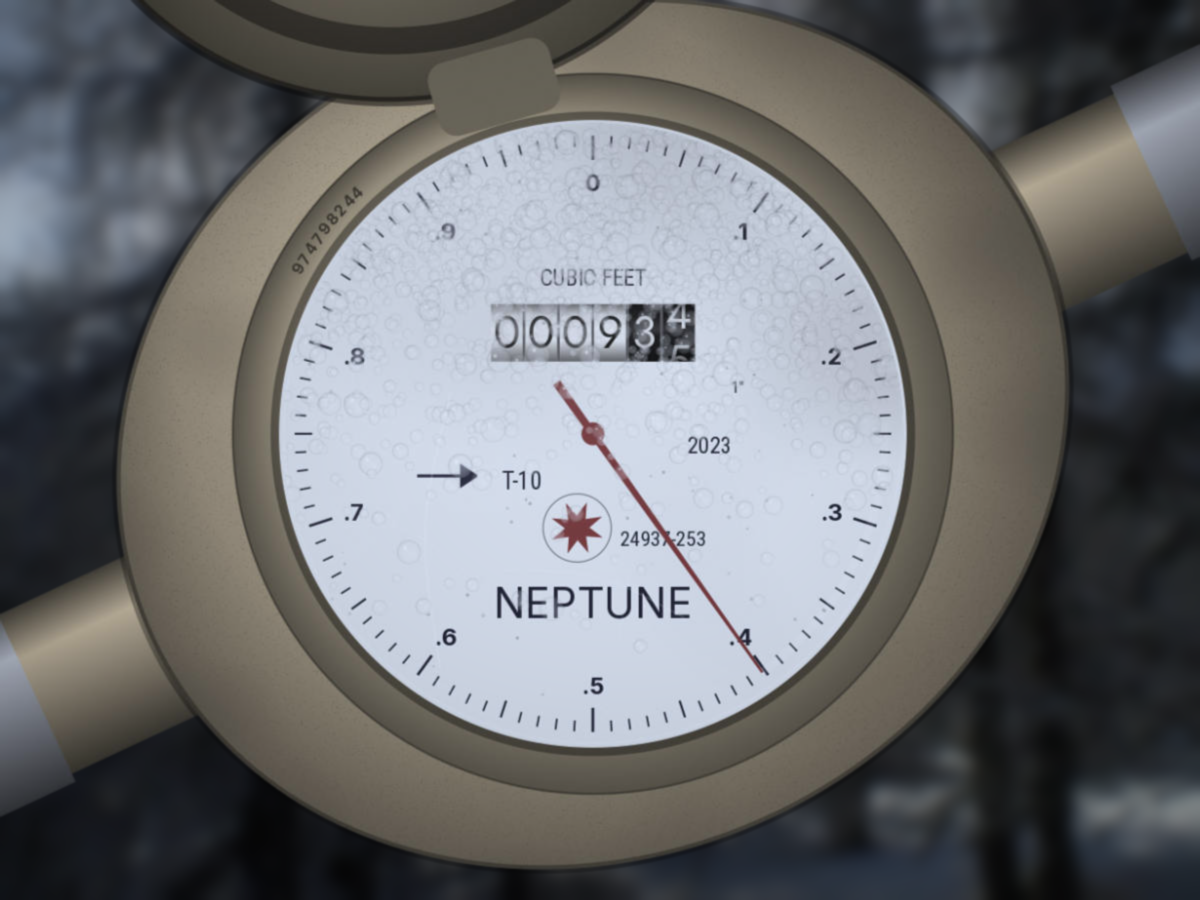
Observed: 934.40 ft³
